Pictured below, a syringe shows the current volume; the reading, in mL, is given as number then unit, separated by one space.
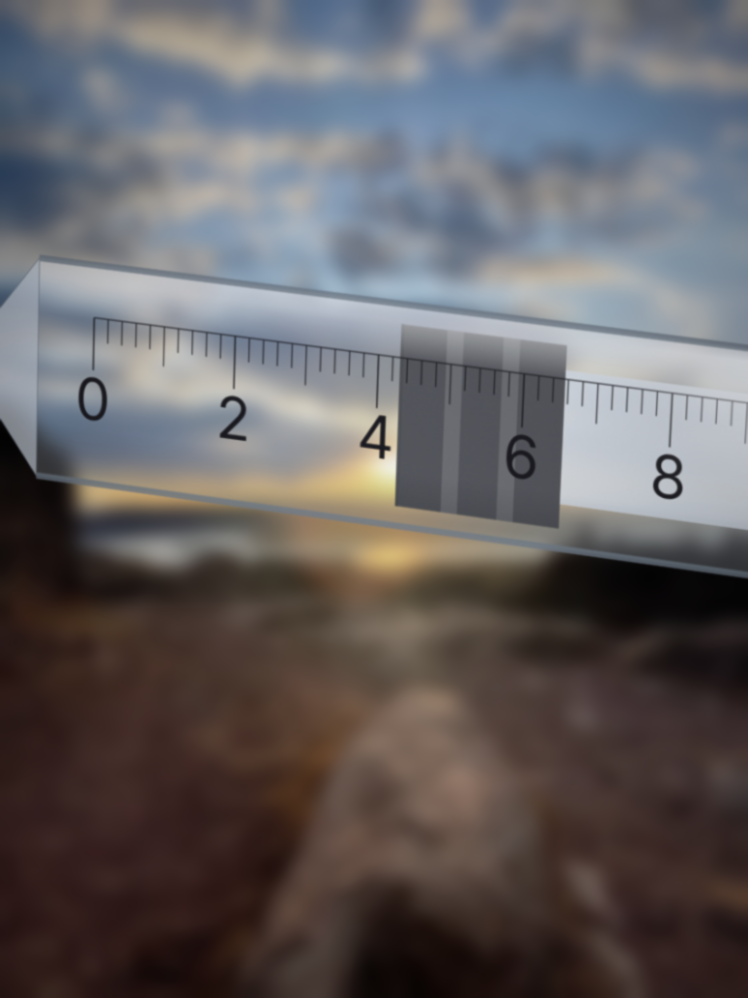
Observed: 4.3 mL
